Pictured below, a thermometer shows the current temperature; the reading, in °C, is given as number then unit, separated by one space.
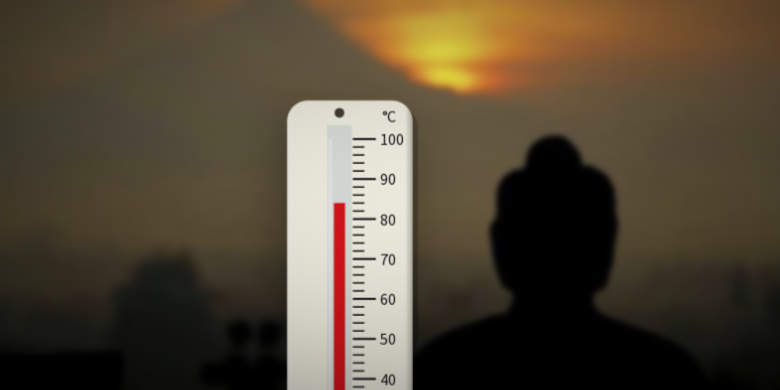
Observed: 84 °C
